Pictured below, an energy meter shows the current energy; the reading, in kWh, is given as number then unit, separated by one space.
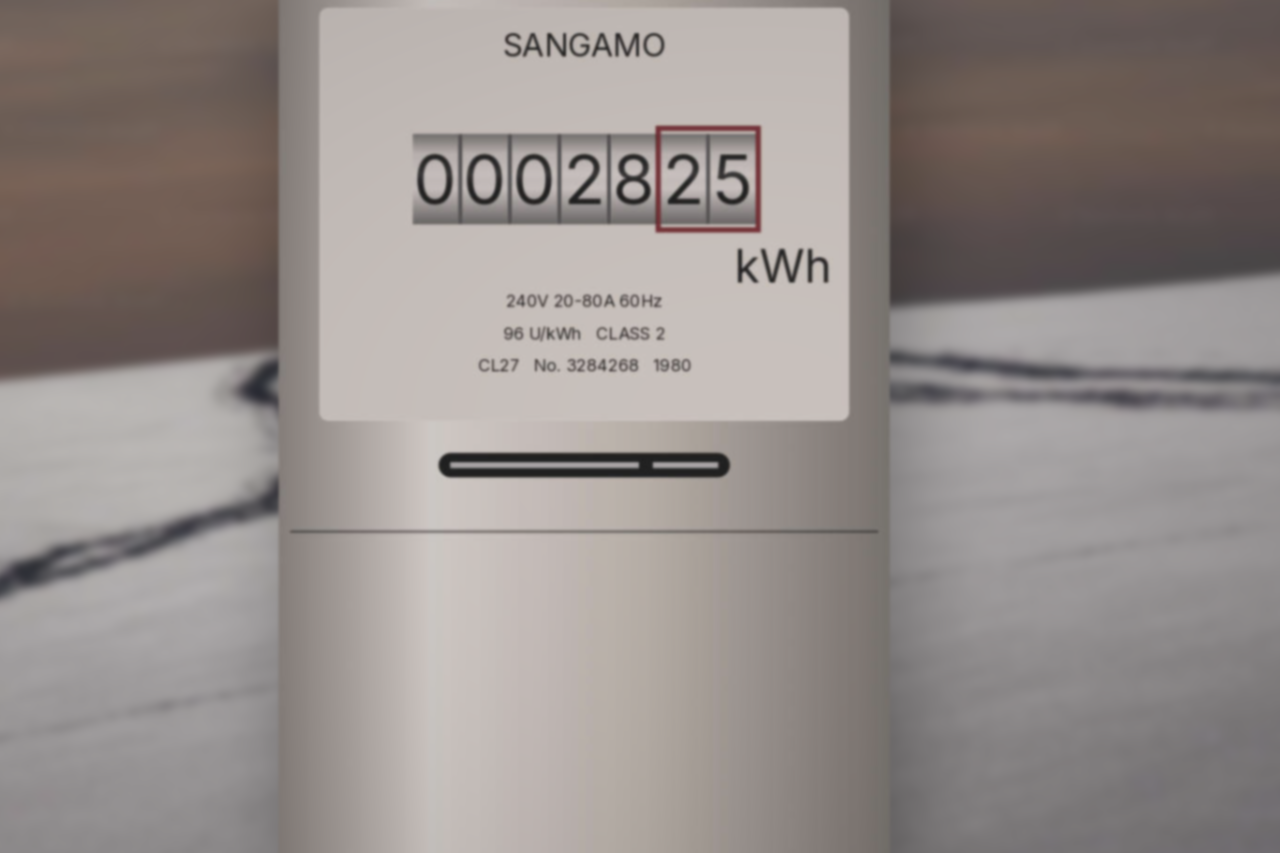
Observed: 28.25 kWh
